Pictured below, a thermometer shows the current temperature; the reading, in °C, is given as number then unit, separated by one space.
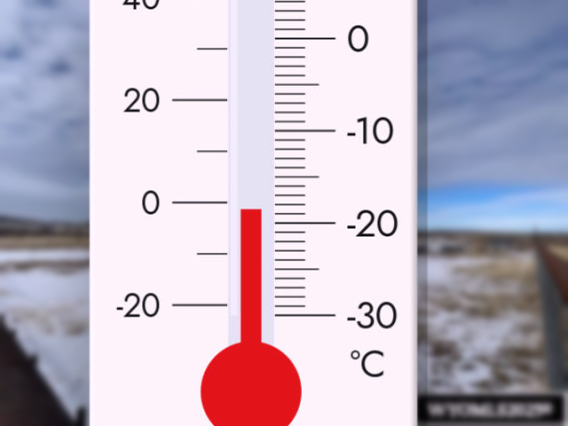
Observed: -18.5 °C
